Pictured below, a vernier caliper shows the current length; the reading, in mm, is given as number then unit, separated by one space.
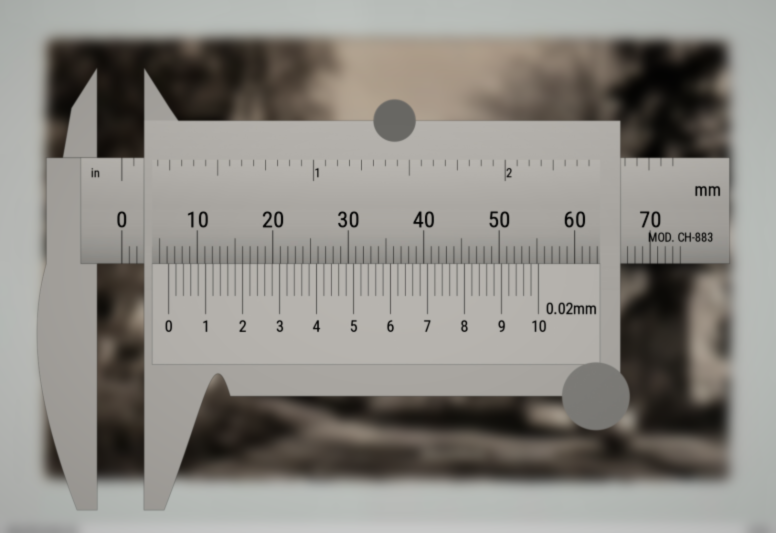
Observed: 6.2 mm
